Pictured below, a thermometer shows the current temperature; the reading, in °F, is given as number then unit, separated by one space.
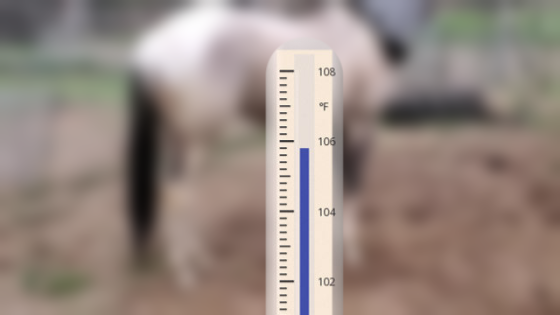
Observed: 105.8 °F
